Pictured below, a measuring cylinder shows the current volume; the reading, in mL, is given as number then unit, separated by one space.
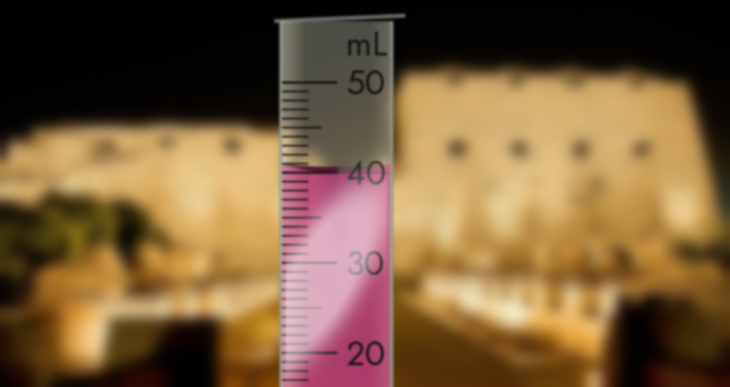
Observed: 40 mL
